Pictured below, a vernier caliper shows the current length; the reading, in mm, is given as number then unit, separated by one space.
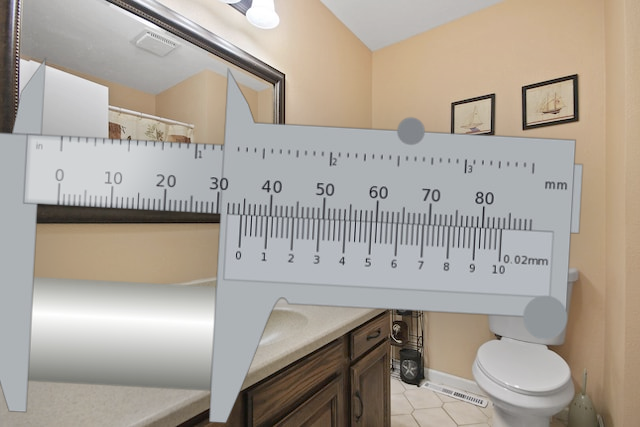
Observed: 34.5 mm
